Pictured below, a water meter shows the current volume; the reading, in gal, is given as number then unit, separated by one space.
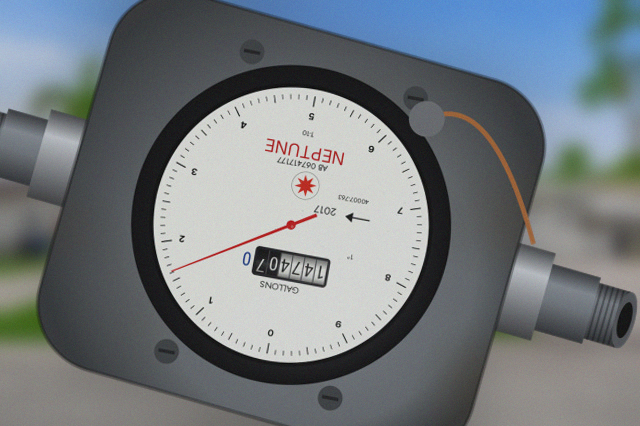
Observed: 1474071.6 gal
